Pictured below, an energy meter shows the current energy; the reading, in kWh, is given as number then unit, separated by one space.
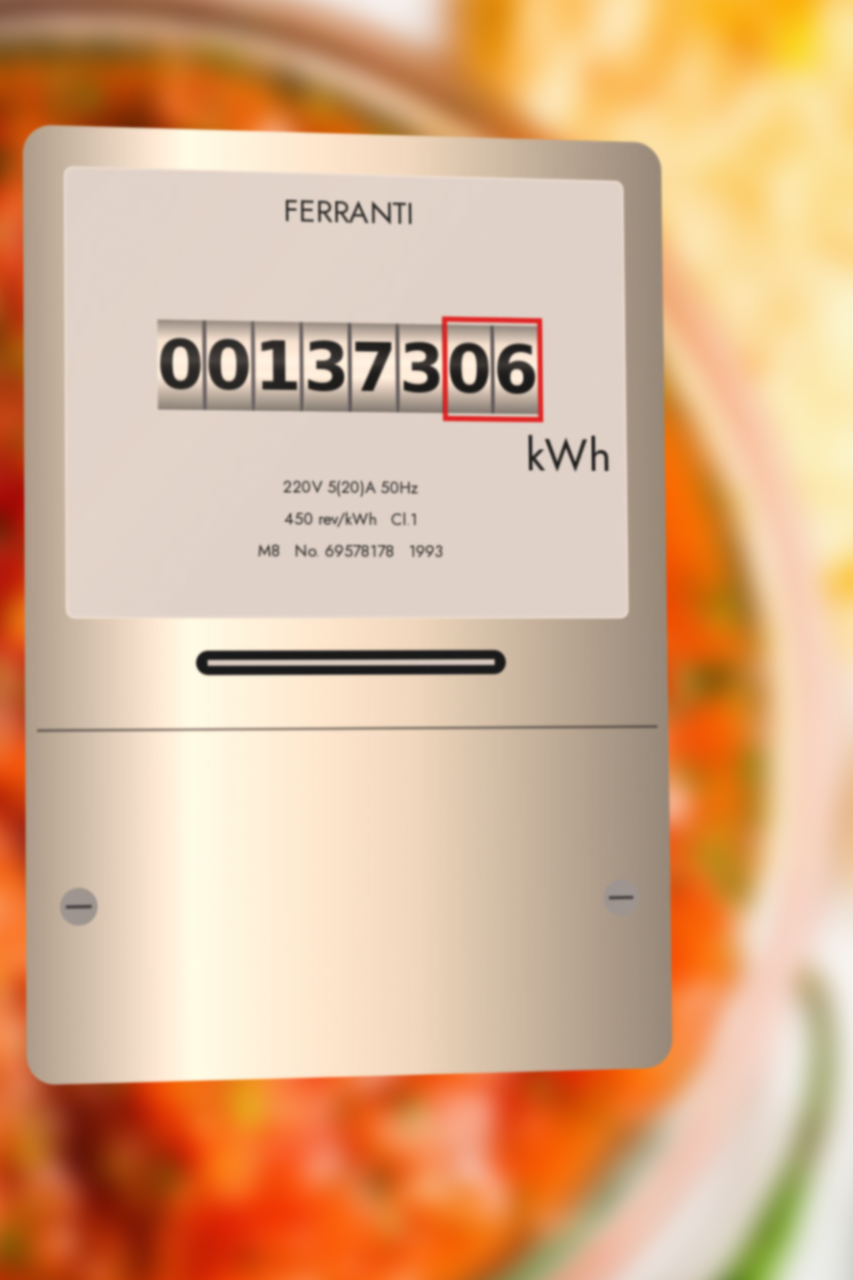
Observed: 1373.06 kWh
